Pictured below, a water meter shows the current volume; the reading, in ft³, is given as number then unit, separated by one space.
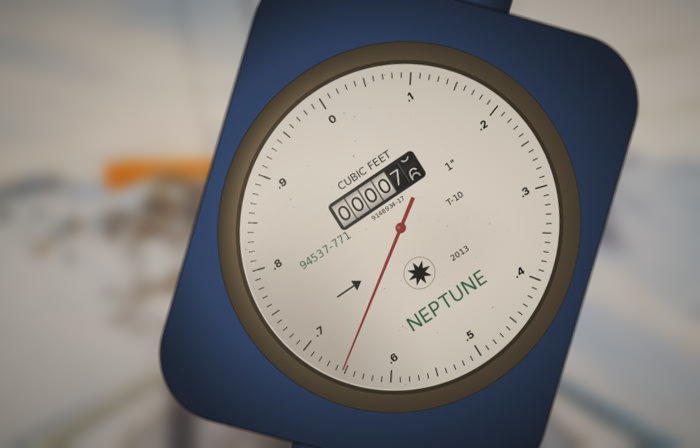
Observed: 75.65 ft³
